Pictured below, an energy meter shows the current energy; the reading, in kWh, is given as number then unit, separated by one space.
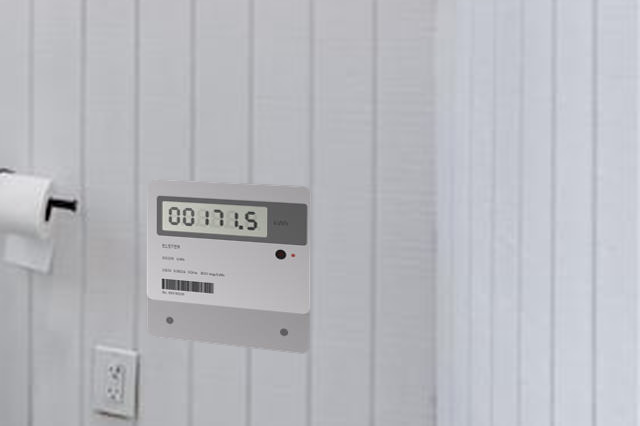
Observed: 171.5 kWh
